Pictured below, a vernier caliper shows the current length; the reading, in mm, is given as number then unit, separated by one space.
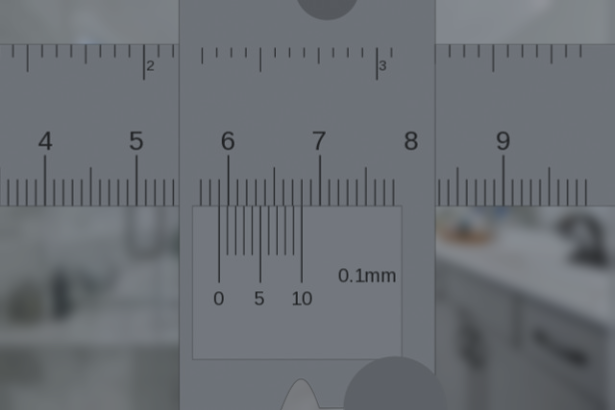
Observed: 59.0 mm
